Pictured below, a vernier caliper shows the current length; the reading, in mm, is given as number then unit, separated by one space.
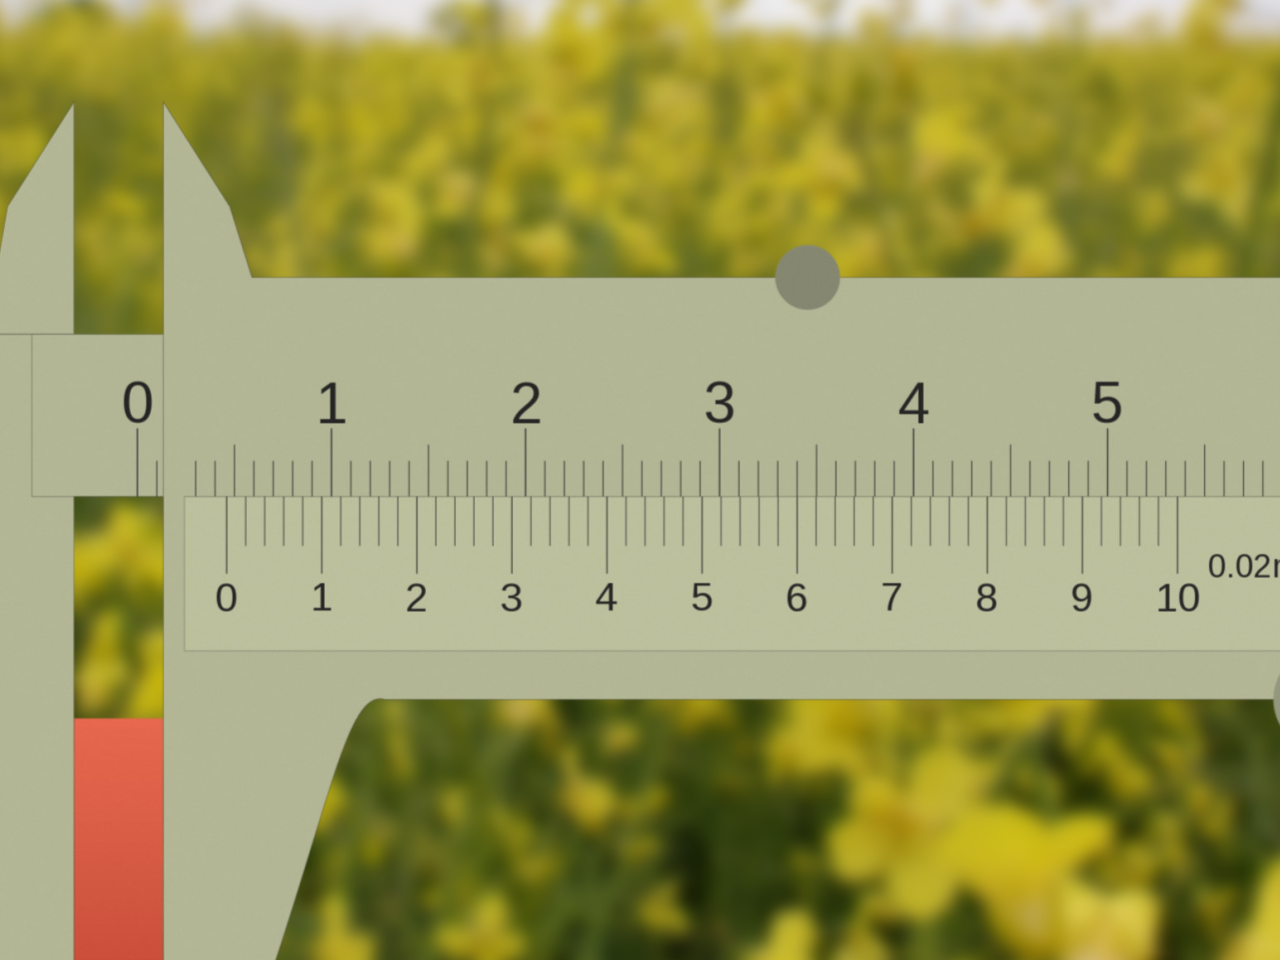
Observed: 4.6 mm
